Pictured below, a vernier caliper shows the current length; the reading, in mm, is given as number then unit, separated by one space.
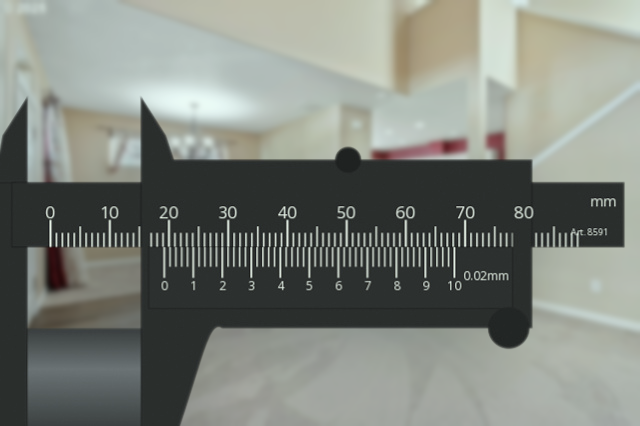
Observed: 19.2 mm
